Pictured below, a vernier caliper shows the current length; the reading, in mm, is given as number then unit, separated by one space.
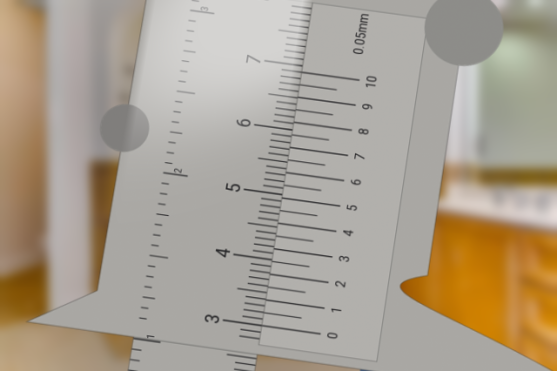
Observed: 30.0 mm
